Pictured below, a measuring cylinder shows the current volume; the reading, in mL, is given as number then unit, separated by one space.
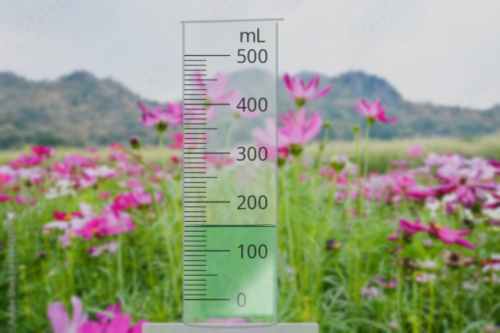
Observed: 150 mL
